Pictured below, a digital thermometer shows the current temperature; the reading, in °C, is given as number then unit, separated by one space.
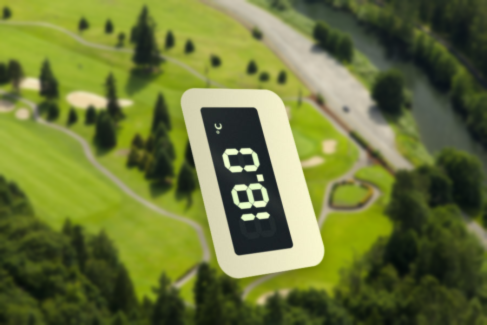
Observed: 18.0 °C
